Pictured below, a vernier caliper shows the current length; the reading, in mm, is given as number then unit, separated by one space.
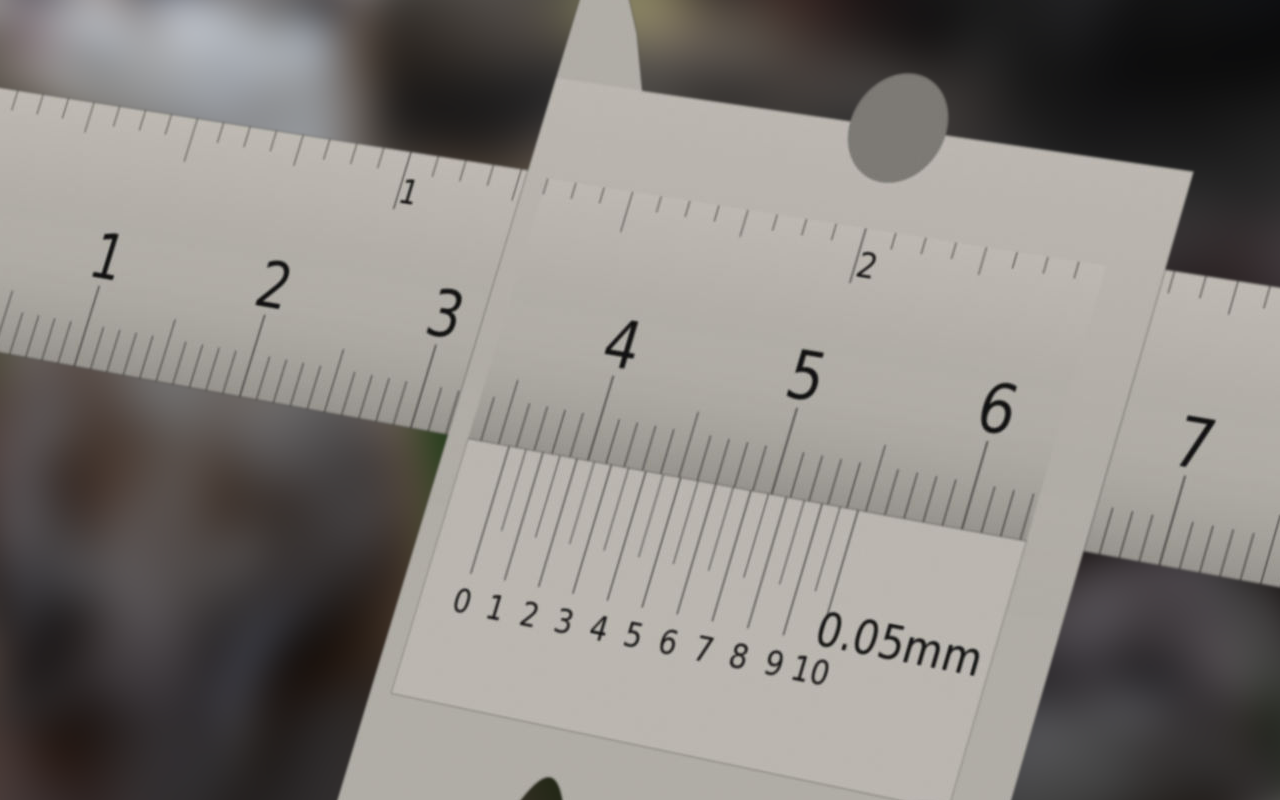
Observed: 35.6 mm
